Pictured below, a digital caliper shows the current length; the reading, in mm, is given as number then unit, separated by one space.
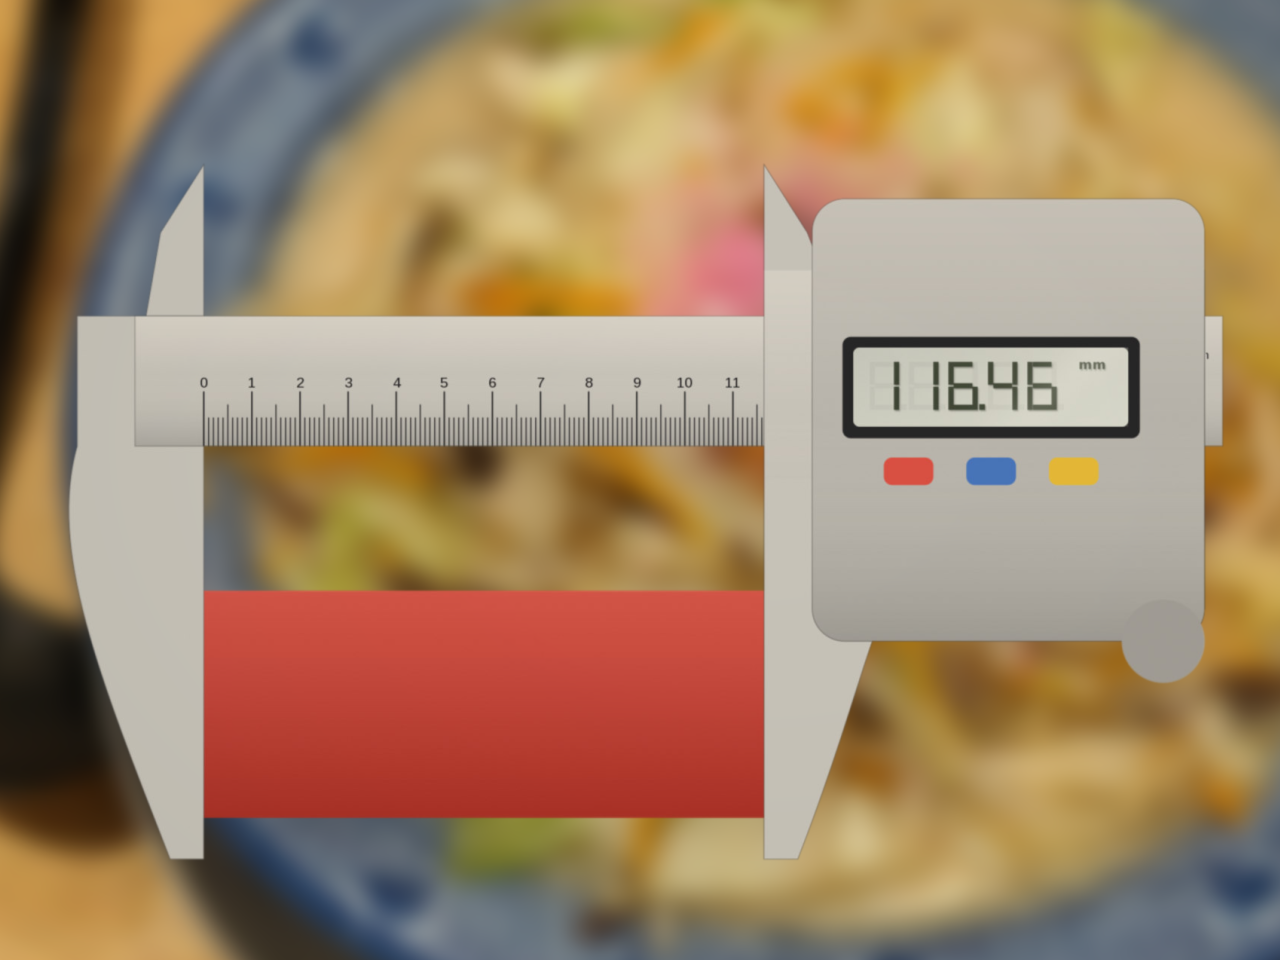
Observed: 116.46 mm
